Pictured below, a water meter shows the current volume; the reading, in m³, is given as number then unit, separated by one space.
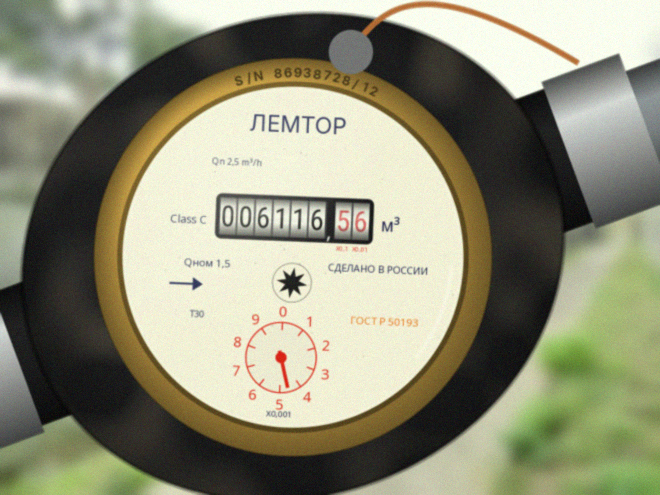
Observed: 6116.564 m³
